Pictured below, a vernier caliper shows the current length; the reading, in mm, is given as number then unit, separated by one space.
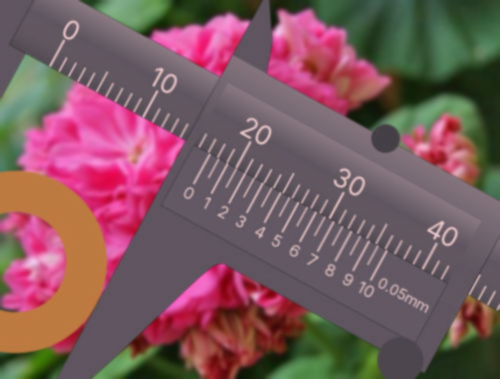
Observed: 17.2 mm
